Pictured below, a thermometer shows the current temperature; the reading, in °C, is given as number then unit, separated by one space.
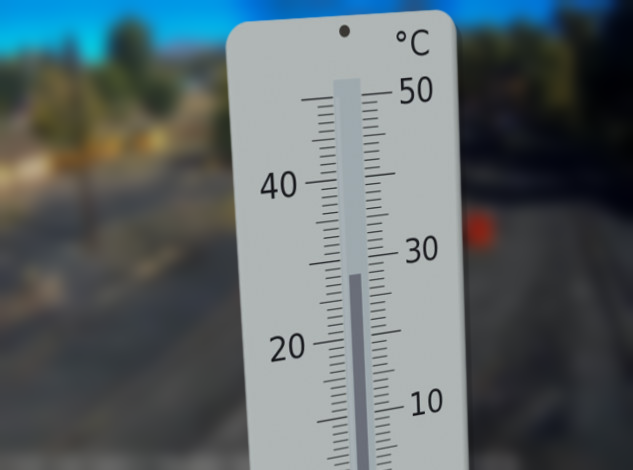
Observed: 28 °C
